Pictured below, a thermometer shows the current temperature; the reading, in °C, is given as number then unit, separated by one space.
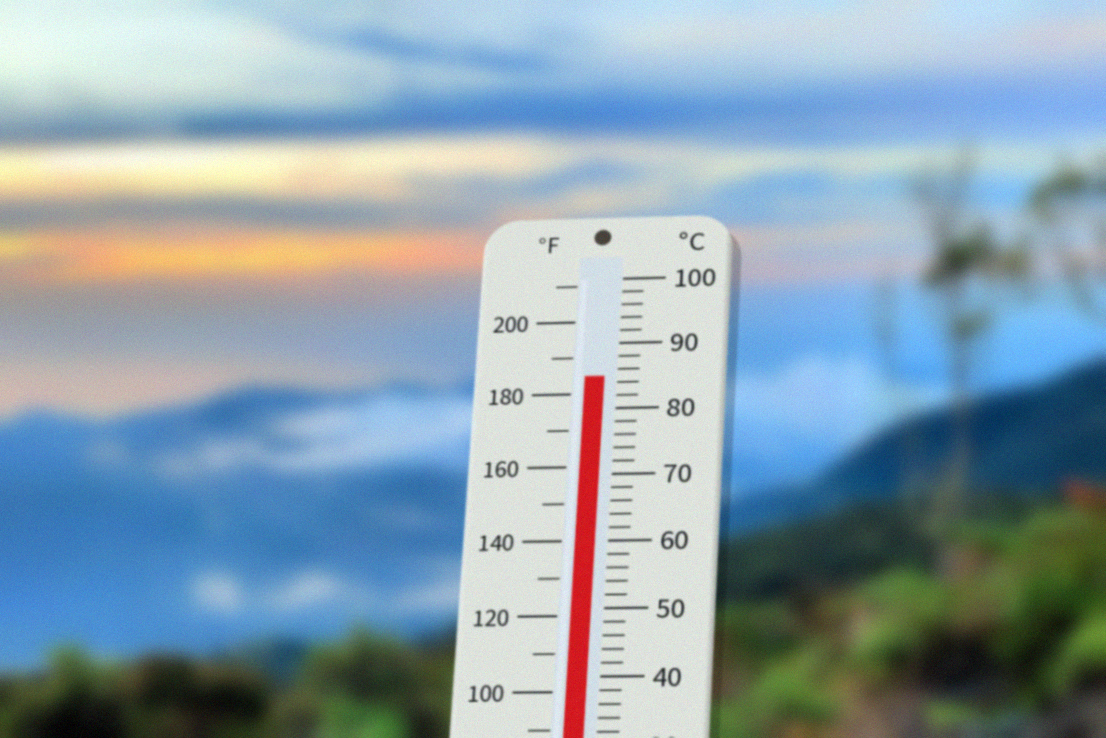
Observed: 85 °C
